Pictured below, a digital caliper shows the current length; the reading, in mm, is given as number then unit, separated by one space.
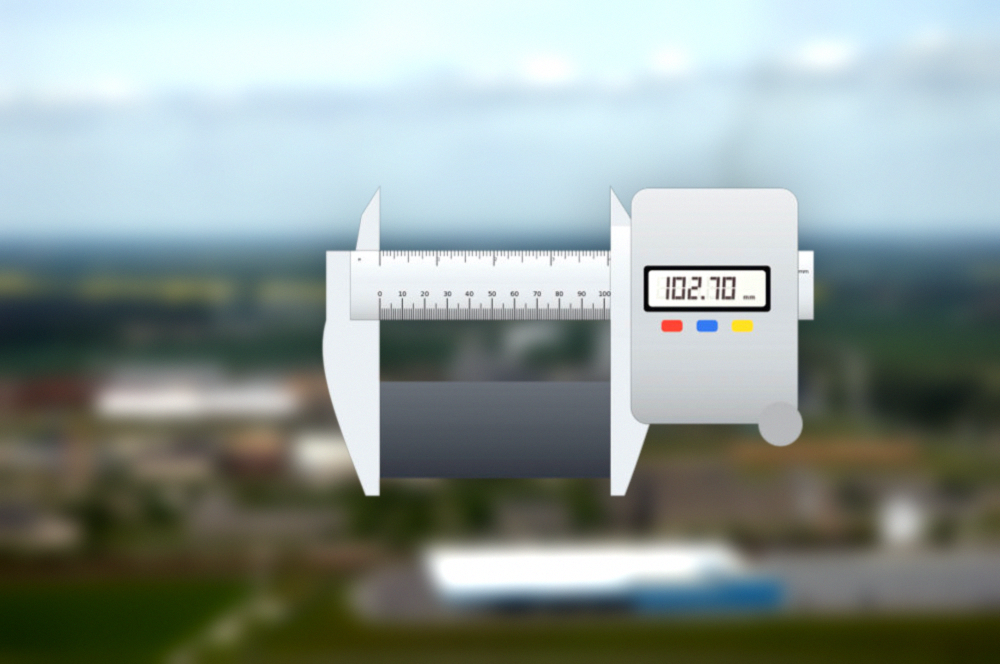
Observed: 102.70 mm
